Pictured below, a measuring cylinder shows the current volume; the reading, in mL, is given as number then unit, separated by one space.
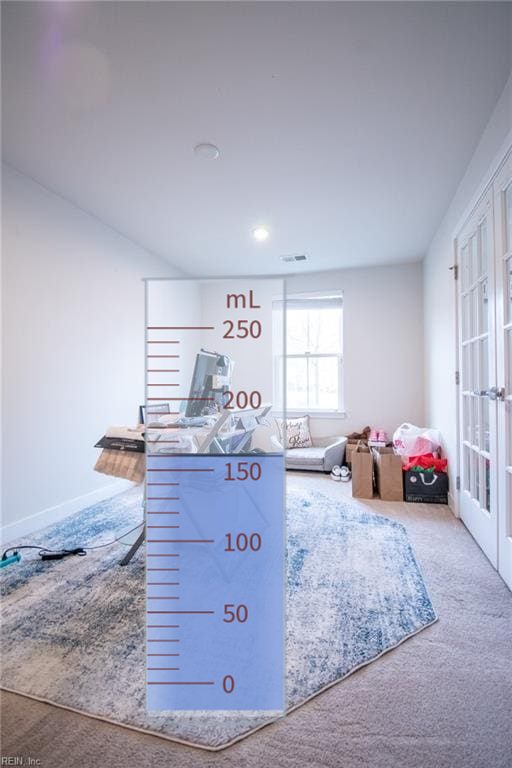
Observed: 160 mL
